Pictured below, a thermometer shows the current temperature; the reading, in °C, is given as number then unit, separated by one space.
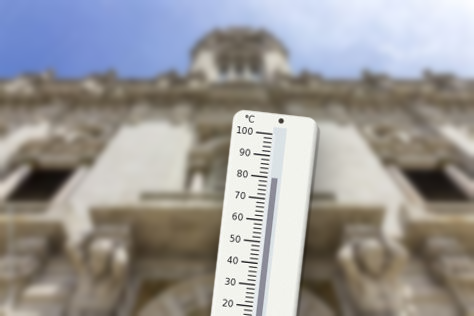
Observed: 80 °C
